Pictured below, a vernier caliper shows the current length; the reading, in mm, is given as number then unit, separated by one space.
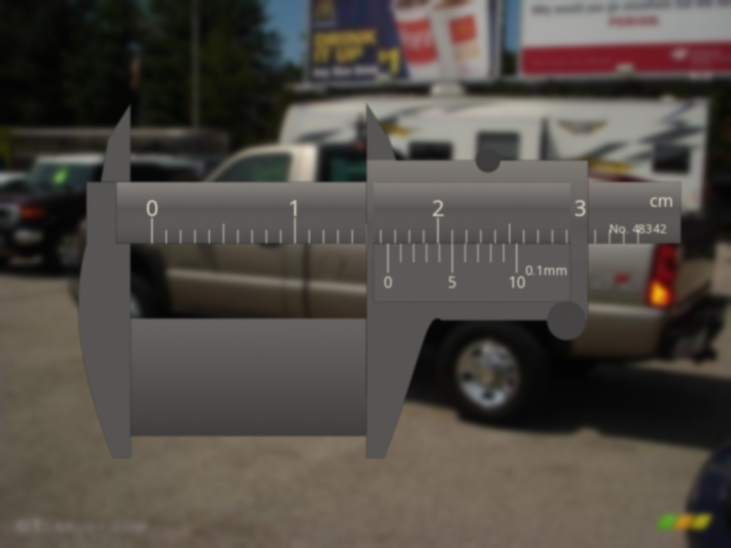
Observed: 16.5 mm
